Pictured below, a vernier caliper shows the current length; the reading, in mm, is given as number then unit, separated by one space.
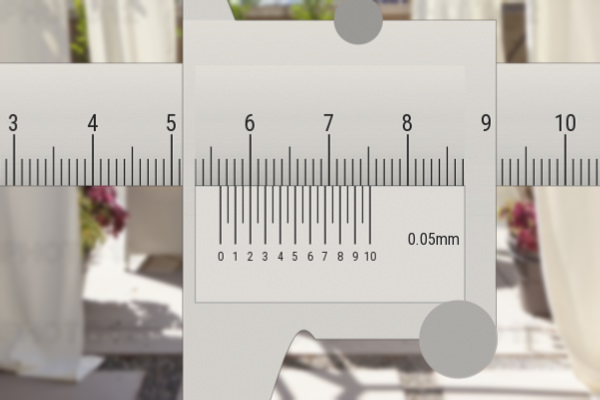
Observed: 56.2 mm
